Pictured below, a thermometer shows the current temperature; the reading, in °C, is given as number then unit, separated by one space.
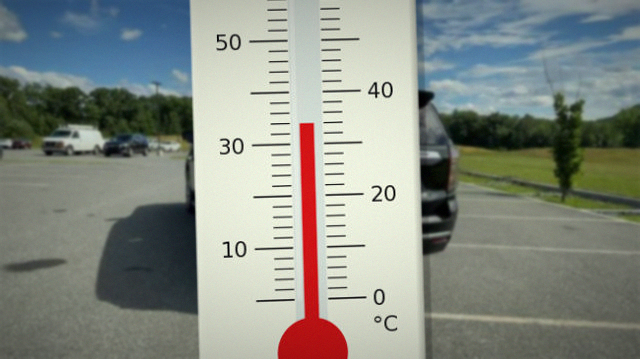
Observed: 34 °C
